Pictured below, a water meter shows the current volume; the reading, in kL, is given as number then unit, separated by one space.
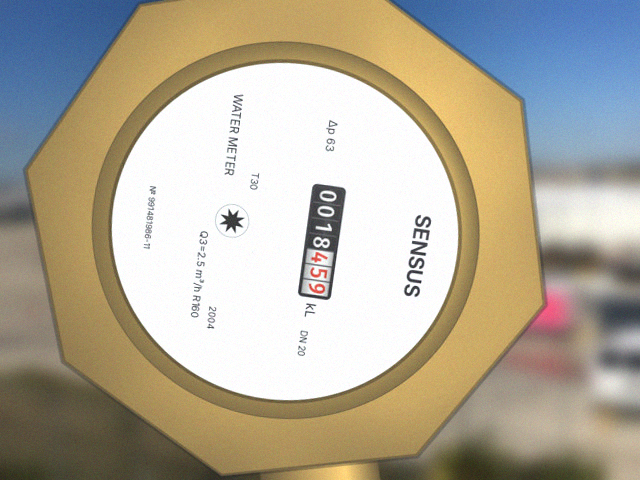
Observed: 18.459 kL
